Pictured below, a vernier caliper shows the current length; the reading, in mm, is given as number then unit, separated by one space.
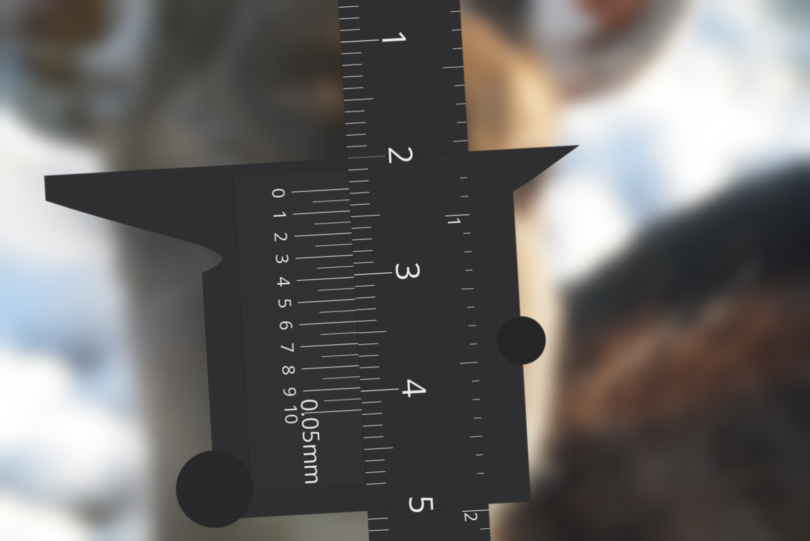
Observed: 22.6 mm
